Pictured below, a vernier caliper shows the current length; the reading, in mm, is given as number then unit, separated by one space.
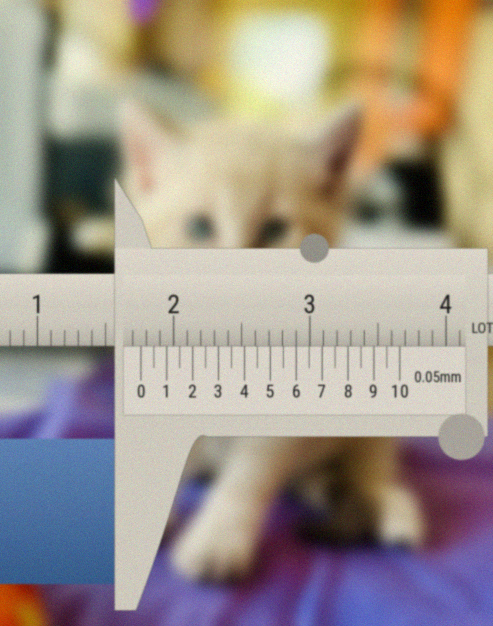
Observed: 17.6 mm
